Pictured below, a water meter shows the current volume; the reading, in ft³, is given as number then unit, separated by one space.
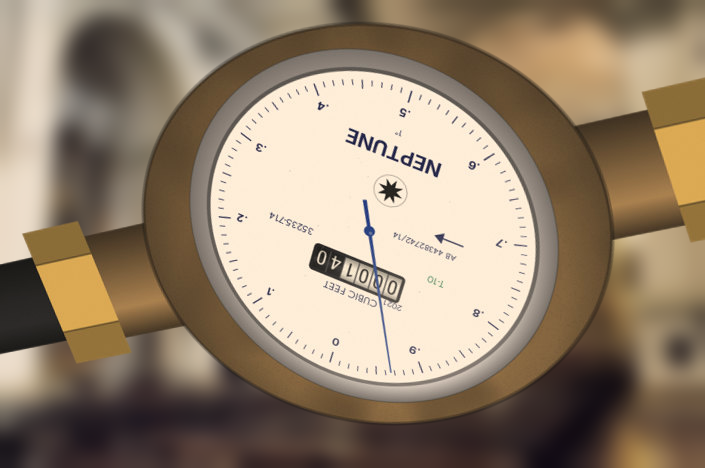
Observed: 139.93 ft³
